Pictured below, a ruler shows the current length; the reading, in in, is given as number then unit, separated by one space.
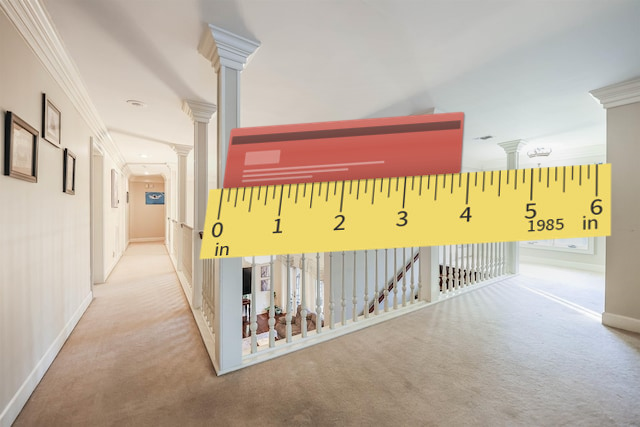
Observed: 3.875 in
